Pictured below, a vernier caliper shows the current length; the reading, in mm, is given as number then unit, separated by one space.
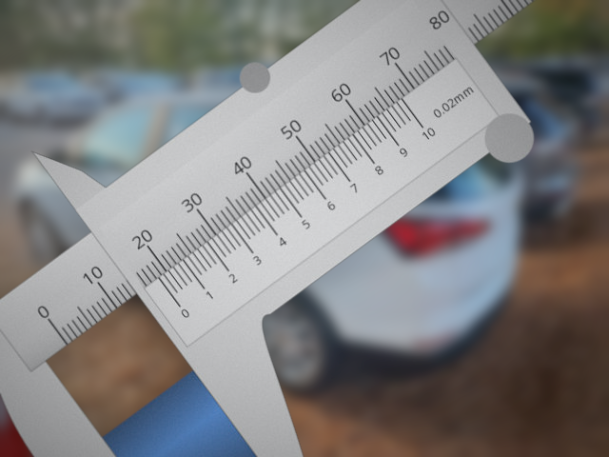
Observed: 18.4 mm
